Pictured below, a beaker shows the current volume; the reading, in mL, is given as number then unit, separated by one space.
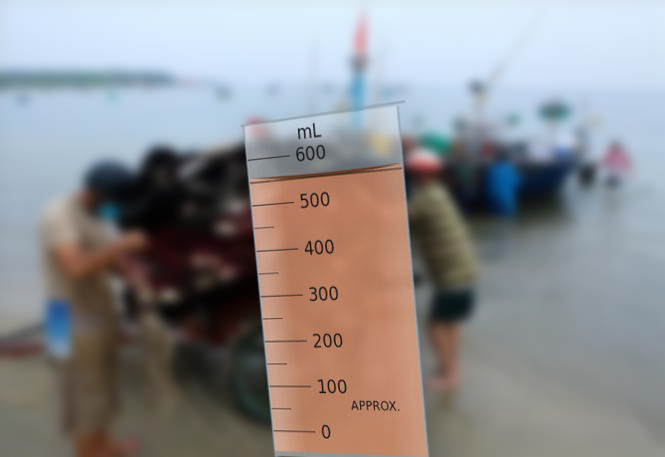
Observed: 550 mL
